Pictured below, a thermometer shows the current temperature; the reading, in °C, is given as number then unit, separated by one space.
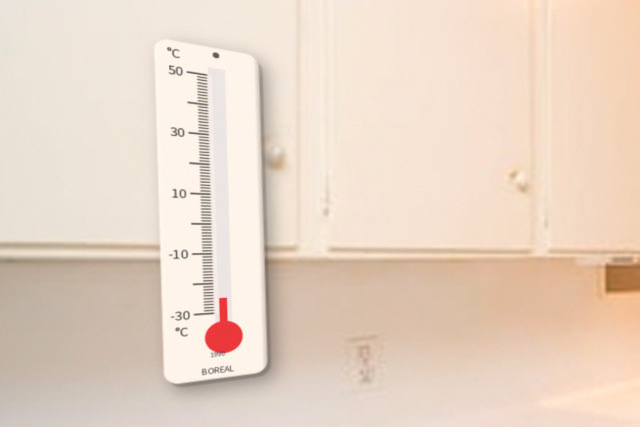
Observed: -25 °C
